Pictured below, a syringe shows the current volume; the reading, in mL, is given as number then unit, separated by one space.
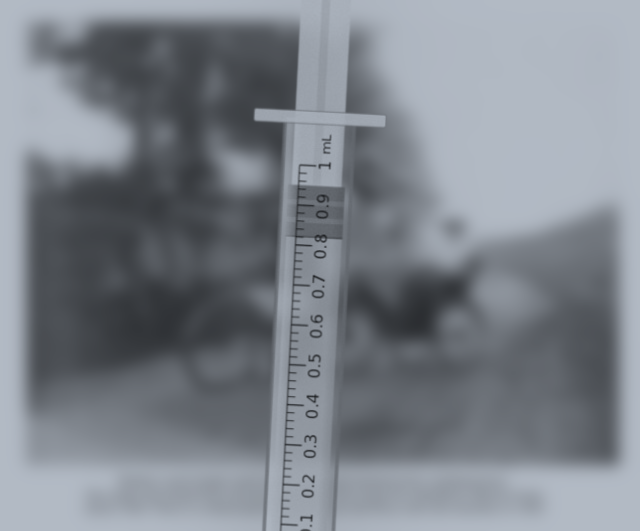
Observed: 0.82 mL
